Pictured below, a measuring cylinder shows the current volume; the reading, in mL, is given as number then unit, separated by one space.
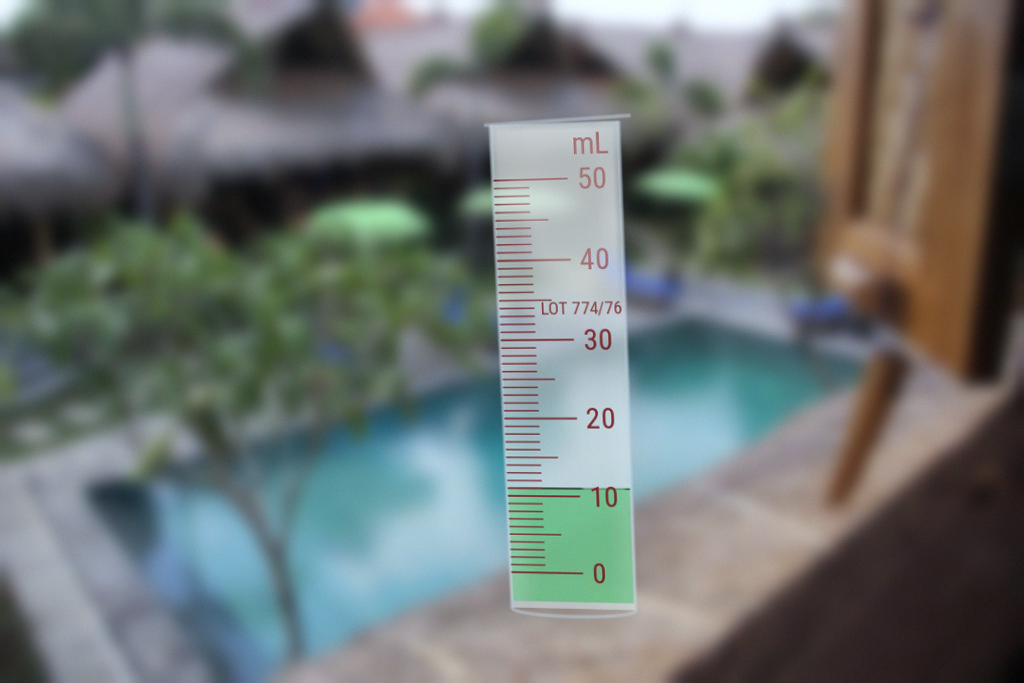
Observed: 11 mL
